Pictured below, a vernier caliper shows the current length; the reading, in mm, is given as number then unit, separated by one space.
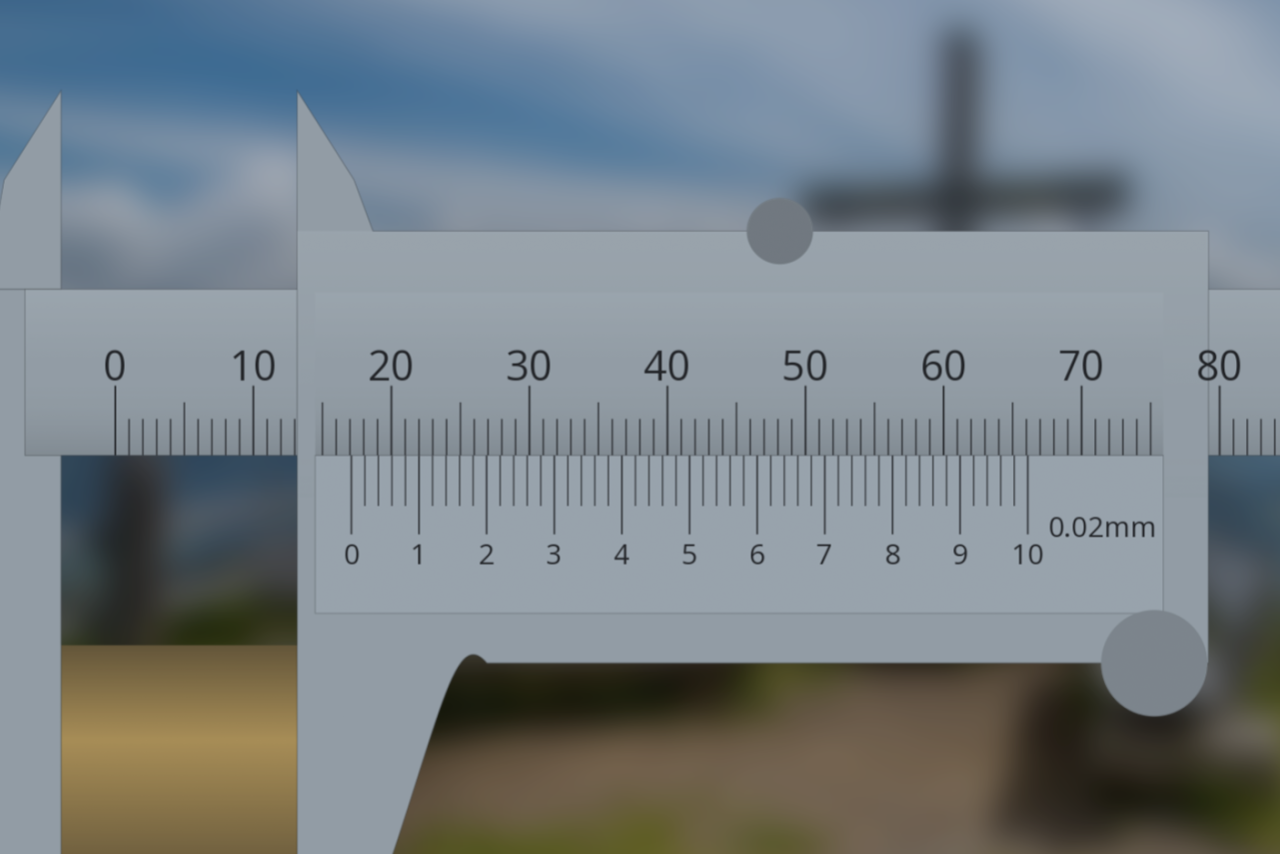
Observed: 17.1 mm
